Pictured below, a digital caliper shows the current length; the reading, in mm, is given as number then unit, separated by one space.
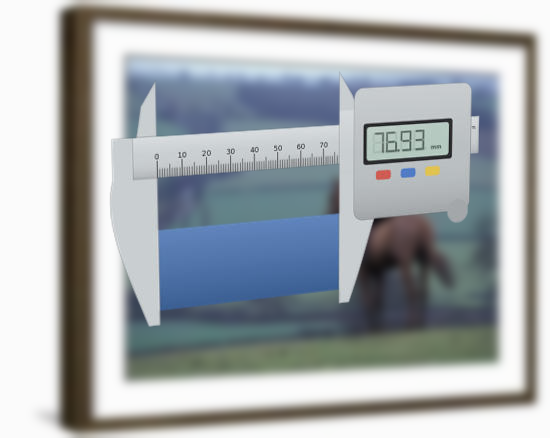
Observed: 76.93 mm
